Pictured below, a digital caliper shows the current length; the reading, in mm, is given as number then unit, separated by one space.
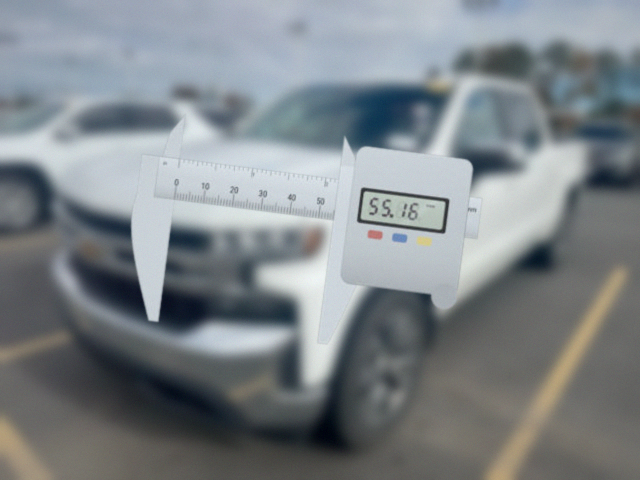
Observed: 55.16 mm
